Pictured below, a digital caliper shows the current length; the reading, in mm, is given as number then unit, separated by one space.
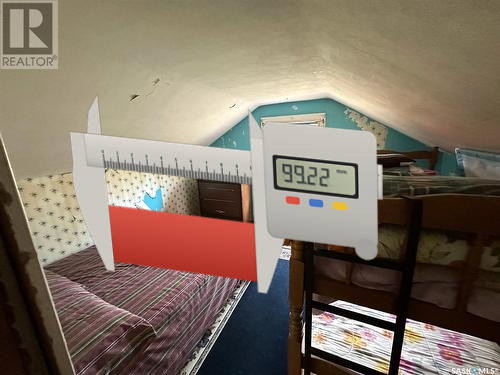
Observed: 99.22 mm
